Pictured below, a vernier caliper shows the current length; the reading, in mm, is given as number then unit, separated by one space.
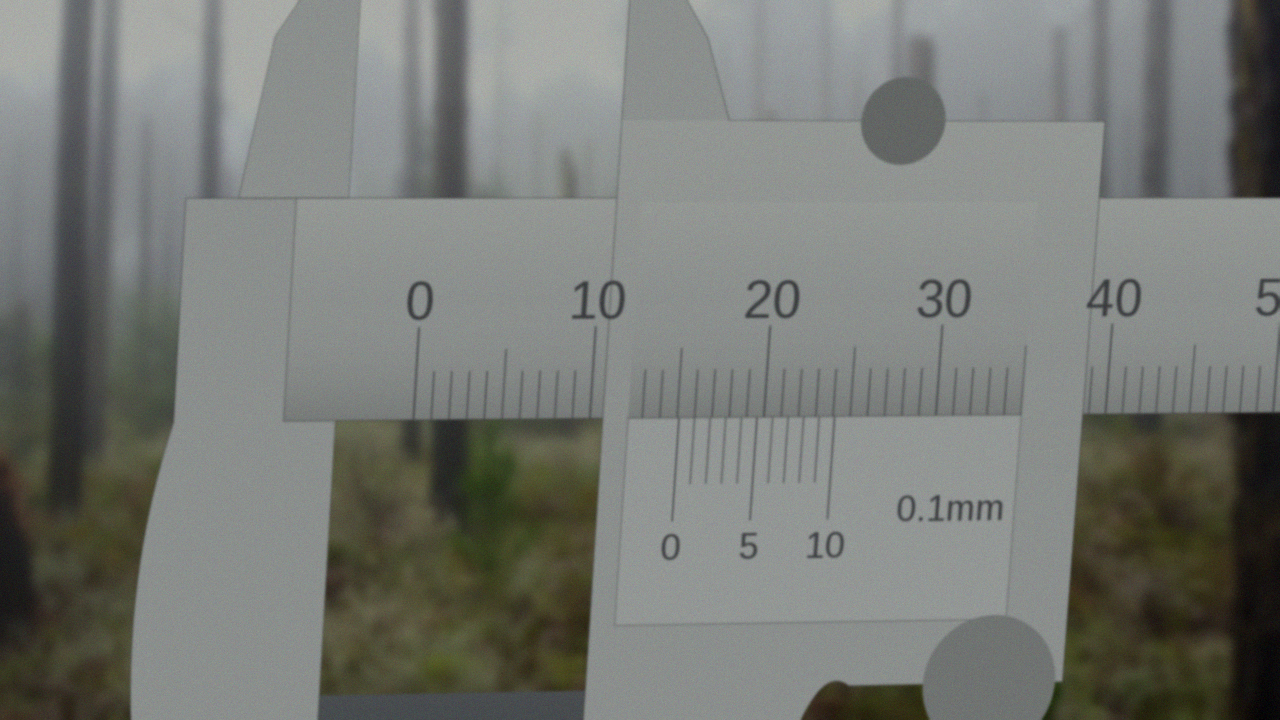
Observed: 15.1 mm
